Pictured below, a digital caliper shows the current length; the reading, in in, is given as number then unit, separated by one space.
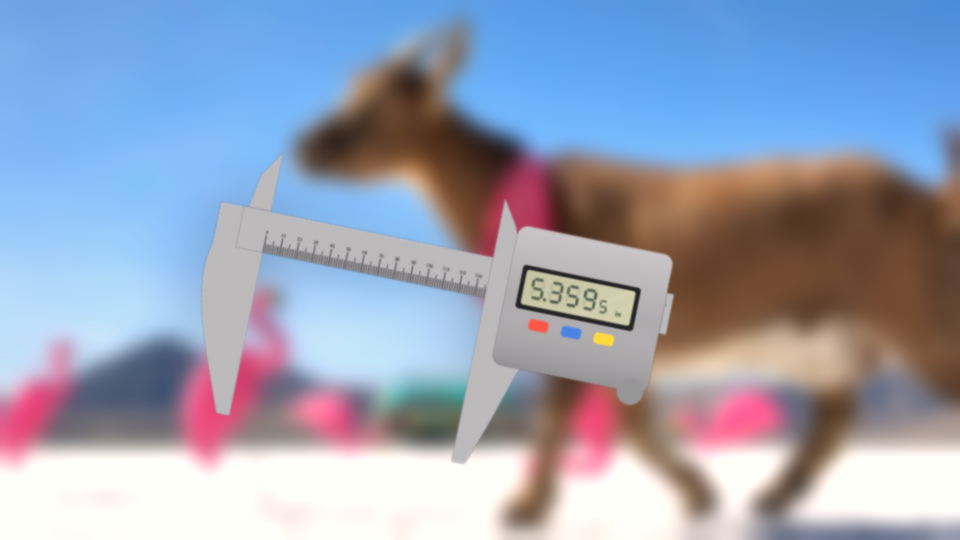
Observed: 5.3595 in
